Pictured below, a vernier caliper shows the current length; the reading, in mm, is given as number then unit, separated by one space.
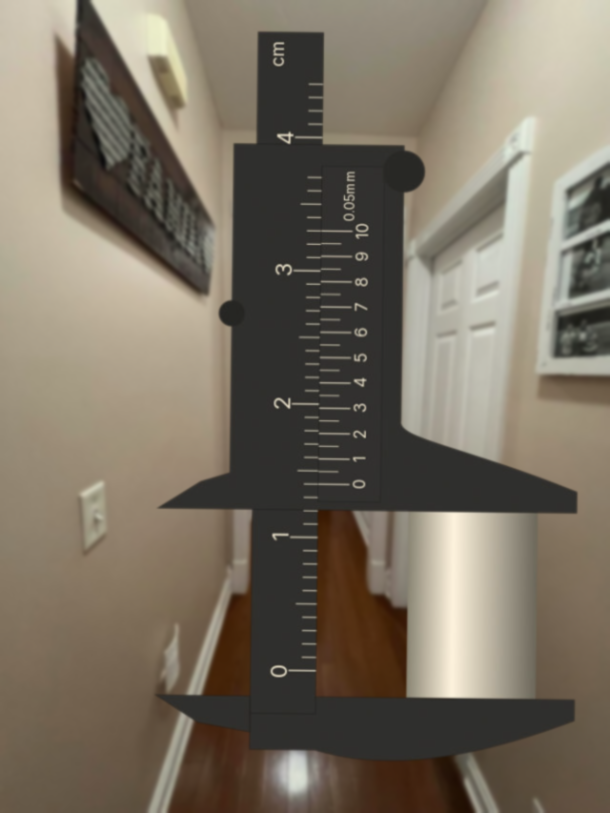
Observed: 14.0 mm
